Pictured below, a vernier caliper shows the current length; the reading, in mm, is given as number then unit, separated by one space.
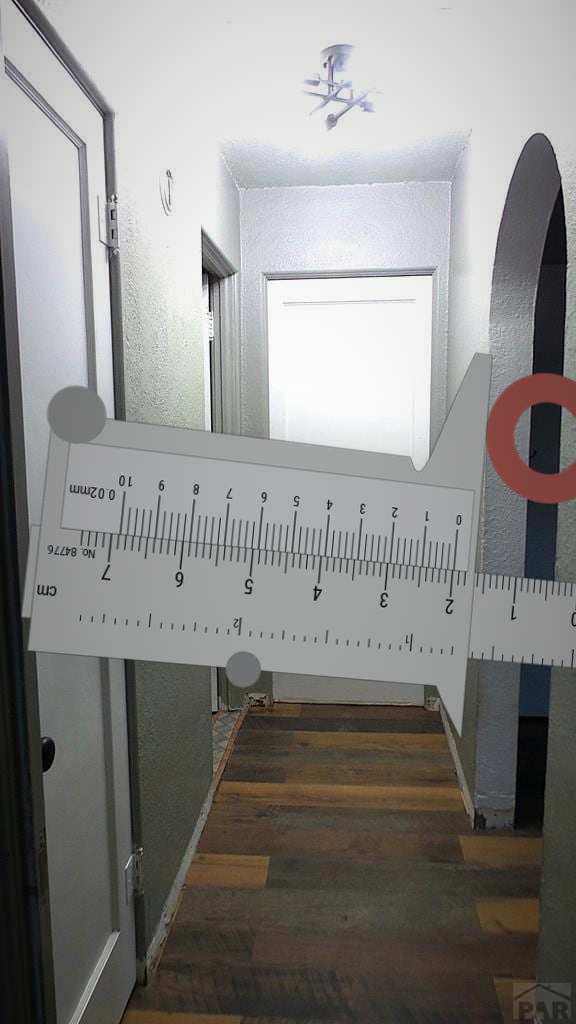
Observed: 19.8 mm
